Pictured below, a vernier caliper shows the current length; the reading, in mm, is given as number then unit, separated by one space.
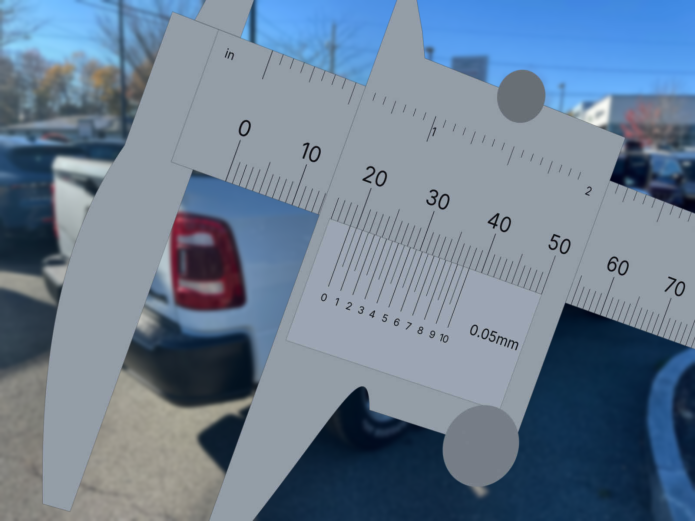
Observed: 19.0 mm
